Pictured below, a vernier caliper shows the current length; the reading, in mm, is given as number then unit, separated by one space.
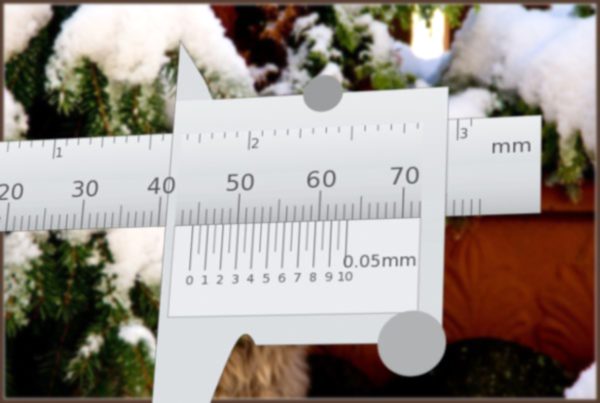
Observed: 44.4 mm
